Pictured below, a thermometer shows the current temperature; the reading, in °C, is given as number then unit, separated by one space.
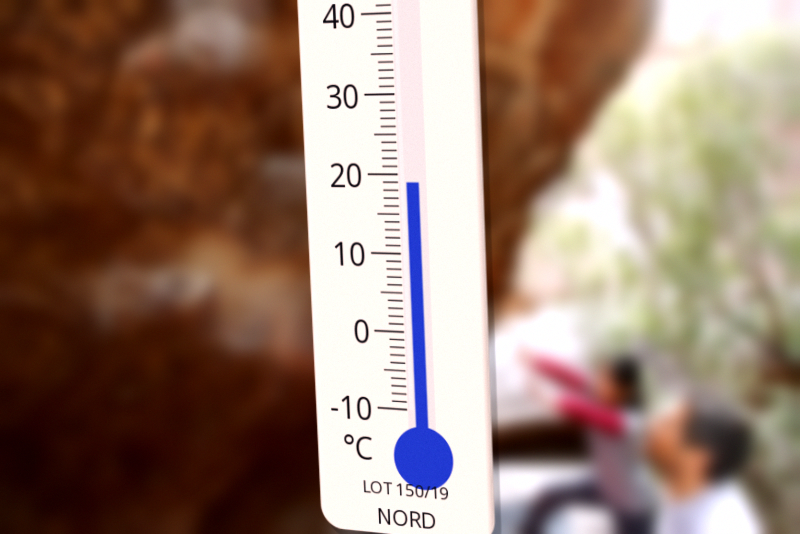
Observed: 19 °C
